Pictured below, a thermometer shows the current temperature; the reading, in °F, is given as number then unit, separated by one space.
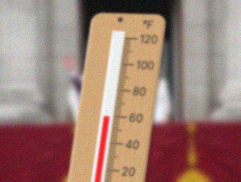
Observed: 60 °F
